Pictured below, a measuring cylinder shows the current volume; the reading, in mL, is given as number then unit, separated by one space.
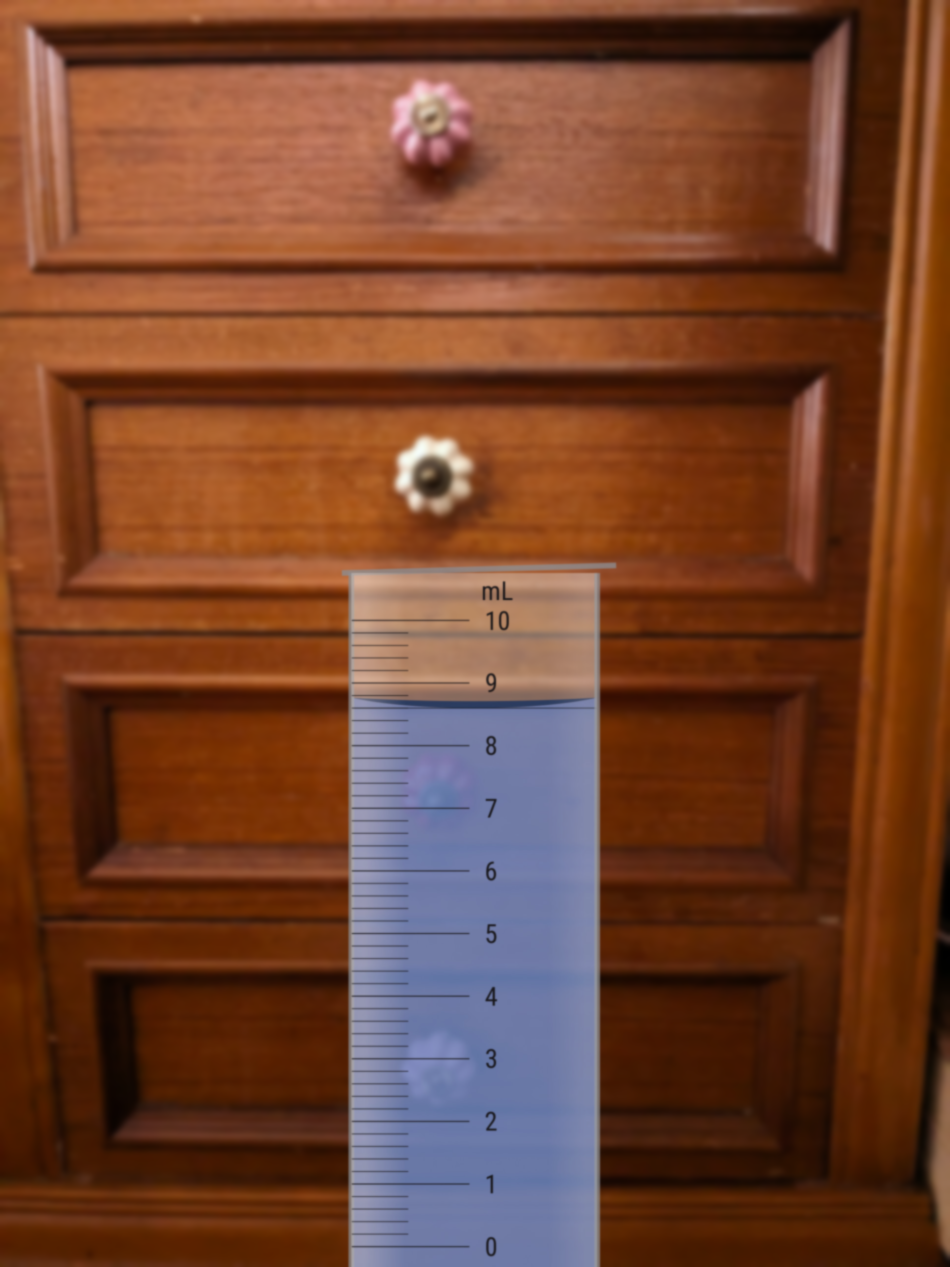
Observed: 8.6 mL
